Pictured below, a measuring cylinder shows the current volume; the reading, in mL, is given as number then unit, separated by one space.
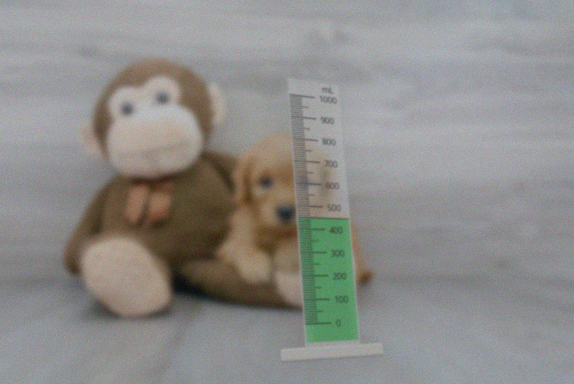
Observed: 450 mL
